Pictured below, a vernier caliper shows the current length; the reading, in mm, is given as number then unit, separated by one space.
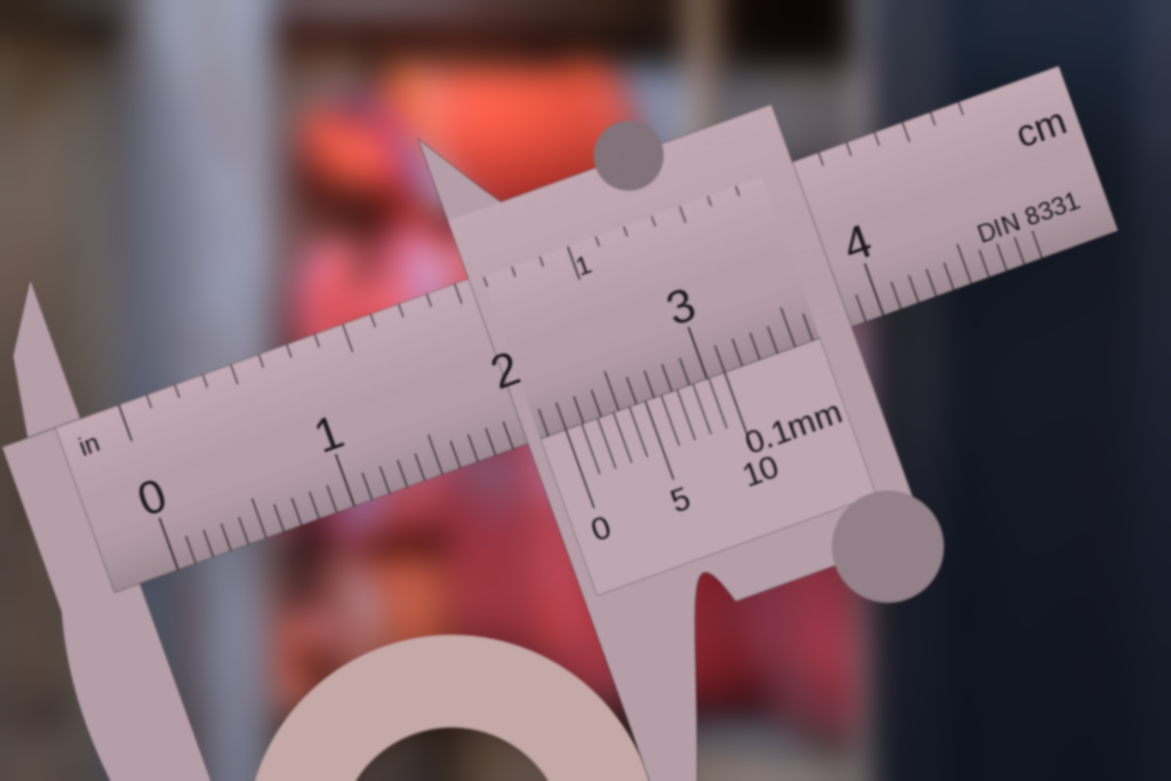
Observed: 22.0 mm
